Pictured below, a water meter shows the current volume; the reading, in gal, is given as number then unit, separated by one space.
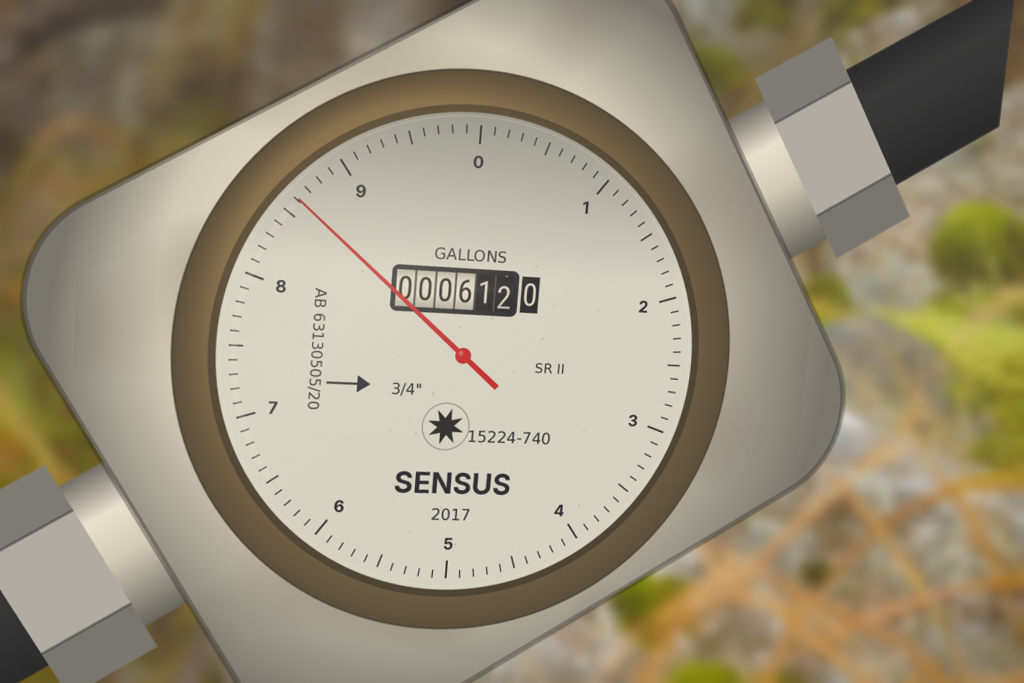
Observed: 6118.6 gal
